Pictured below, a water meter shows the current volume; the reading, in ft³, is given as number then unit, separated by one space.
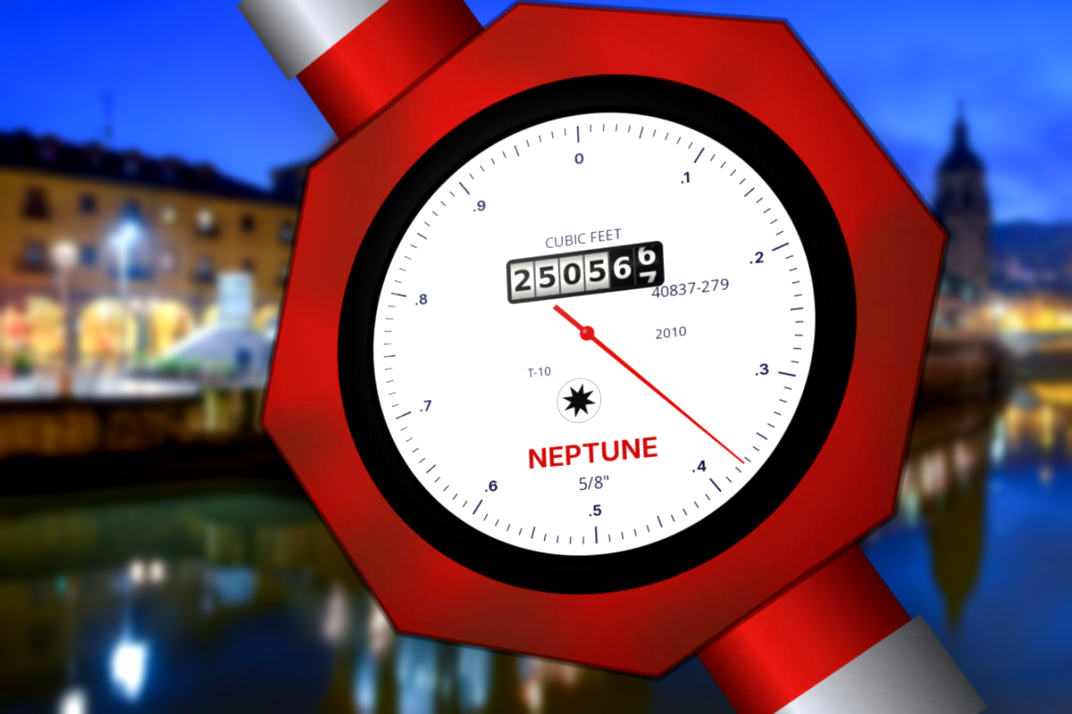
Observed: 250566.37 ft³
